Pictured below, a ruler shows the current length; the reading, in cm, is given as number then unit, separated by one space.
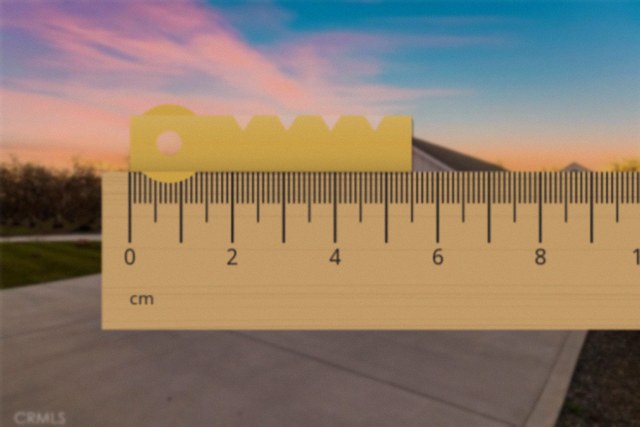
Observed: 5.5 cm
